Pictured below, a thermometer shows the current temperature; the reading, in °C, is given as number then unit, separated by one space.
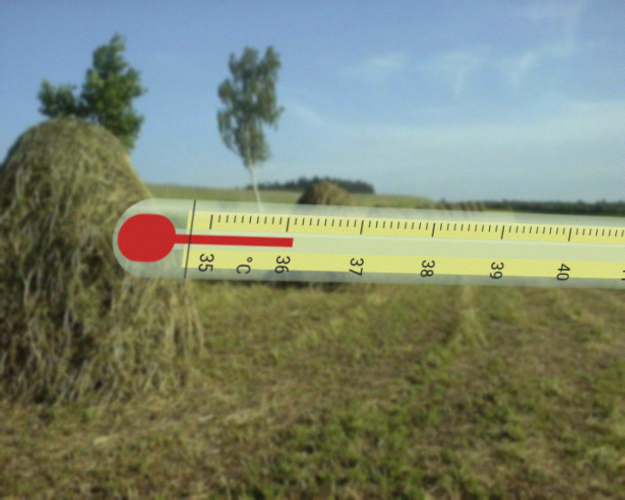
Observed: 36.1 °C
